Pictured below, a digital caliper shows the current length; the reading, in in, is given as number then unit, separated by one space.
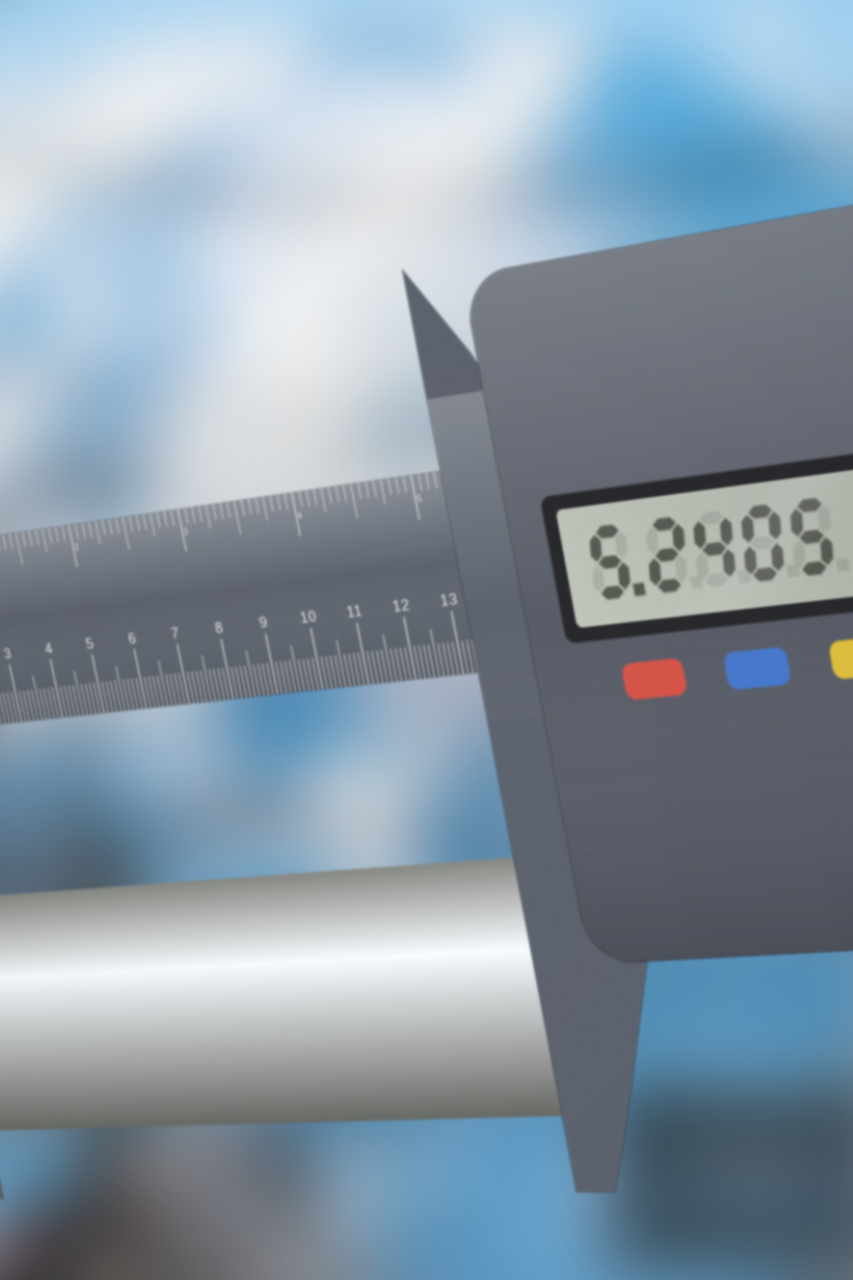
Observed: 5.2405 in
